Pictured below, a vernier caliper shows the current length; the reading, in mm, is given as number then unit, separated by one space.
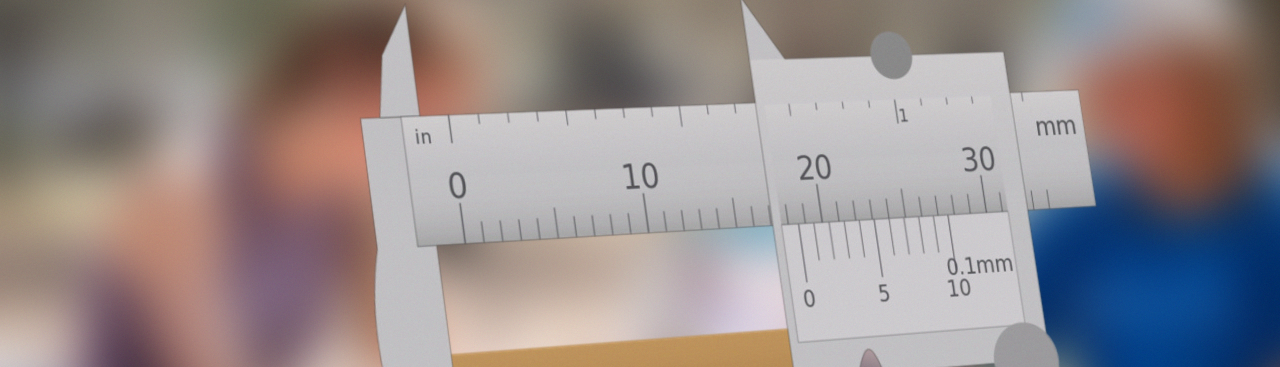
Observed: 18.6 mm
